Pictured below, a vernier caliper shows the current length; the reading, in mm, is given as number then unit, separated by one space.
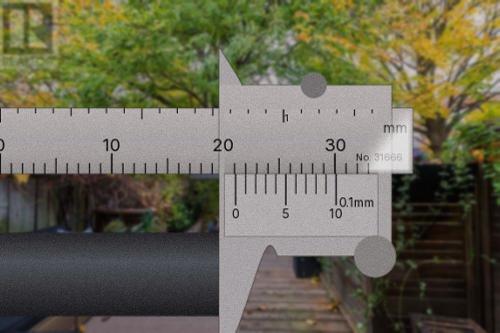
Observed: 21.1 mm
